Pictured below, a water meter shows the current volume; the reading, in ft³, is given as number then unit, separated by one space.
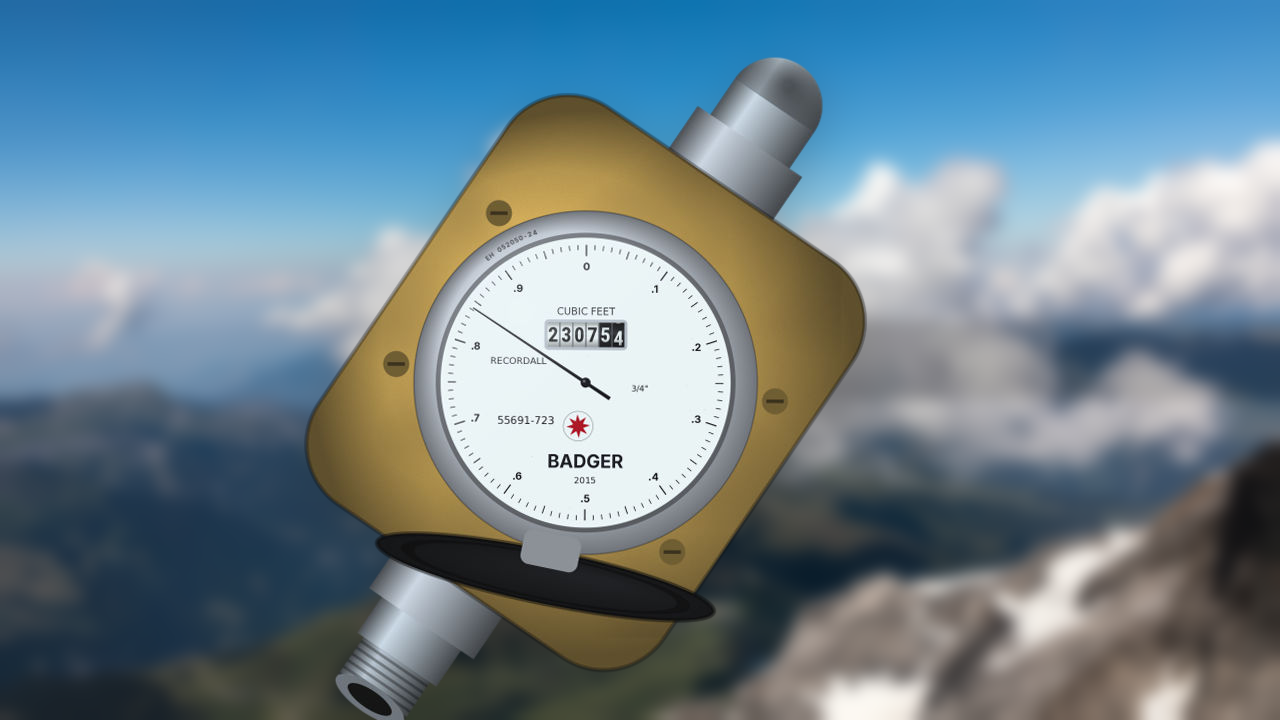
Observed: 230753.84 ft³
